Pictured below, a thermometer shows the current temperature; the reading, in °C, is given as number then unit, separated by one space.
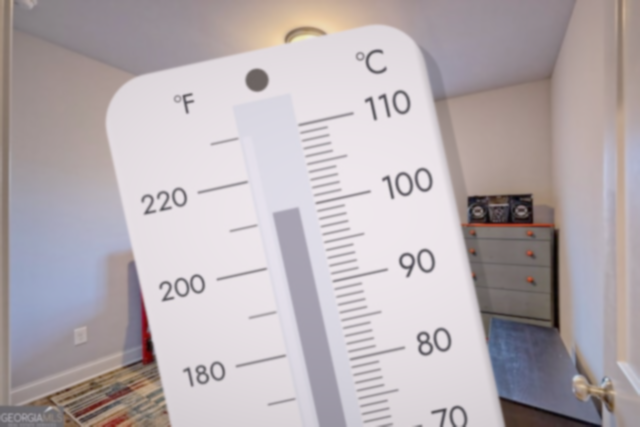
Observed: 100 °C
